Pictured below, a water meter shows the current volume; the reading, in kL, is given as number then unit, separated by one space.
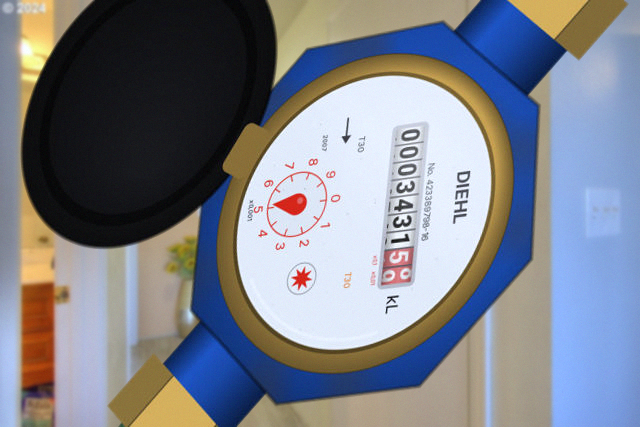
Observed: 3431.585 kL
